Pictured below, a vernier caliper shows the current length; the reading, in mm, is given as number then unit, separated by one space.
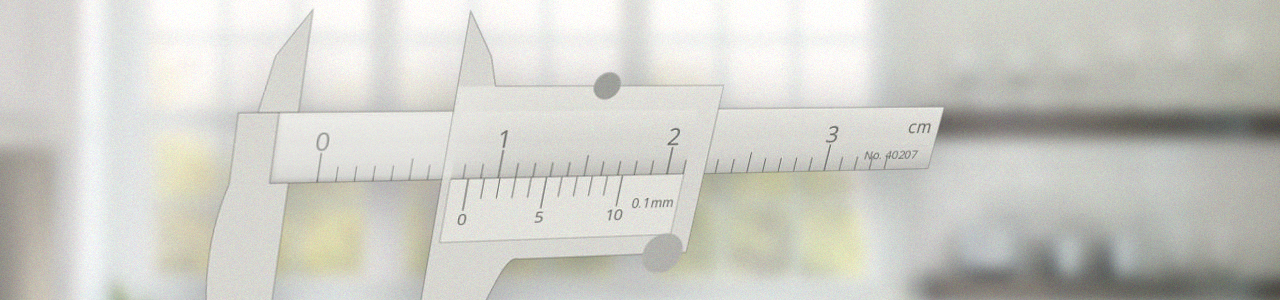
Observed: 8.3 mm
